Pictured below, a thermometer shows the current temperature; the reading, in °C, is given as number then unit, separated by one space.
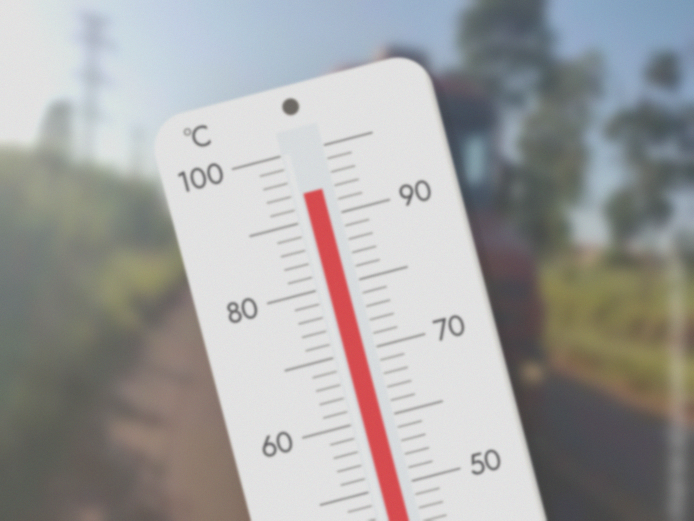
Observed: 94 °C
